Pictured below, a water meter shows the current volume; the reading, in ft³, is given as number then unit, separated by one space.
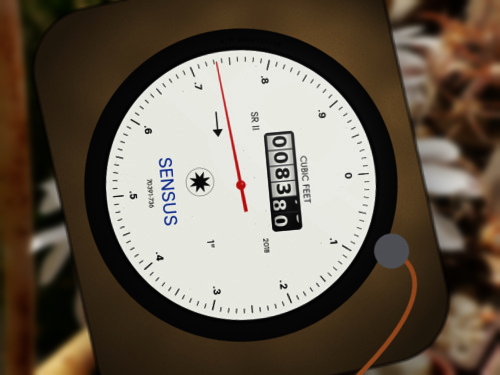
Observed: 8379.73 ft³
